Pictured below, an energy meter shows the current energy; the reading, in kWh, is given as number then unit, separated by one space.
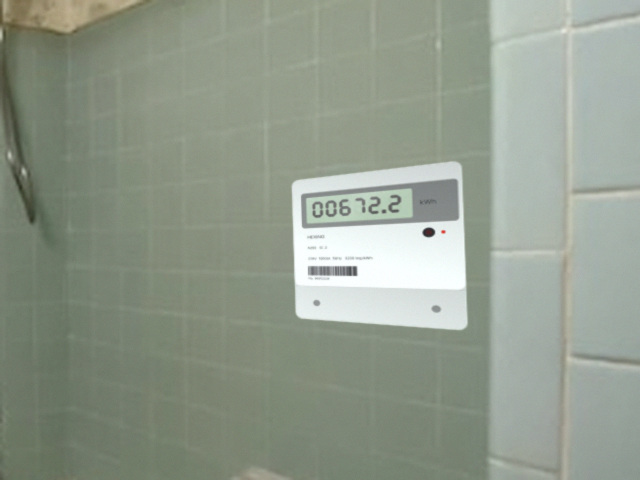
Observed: 672.2 kWh
